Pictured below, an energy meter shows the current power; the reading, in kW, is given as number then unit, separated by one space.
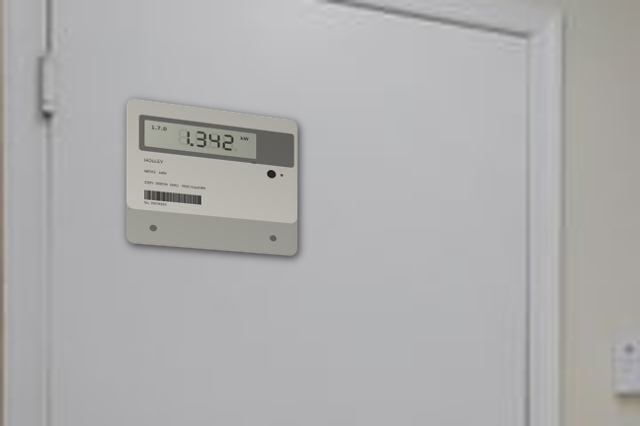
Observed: 1.342 kW
